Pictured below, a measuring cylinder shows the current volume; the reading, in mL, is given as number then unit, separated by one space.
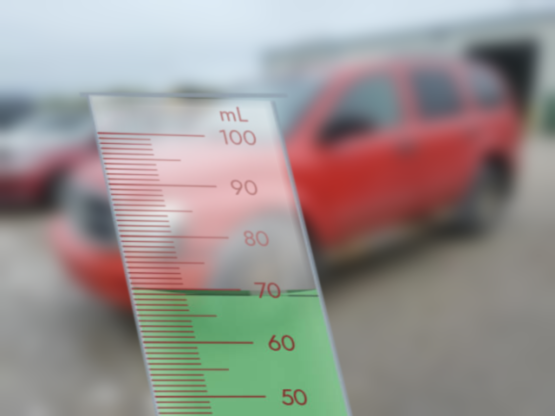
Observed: 69 mL
